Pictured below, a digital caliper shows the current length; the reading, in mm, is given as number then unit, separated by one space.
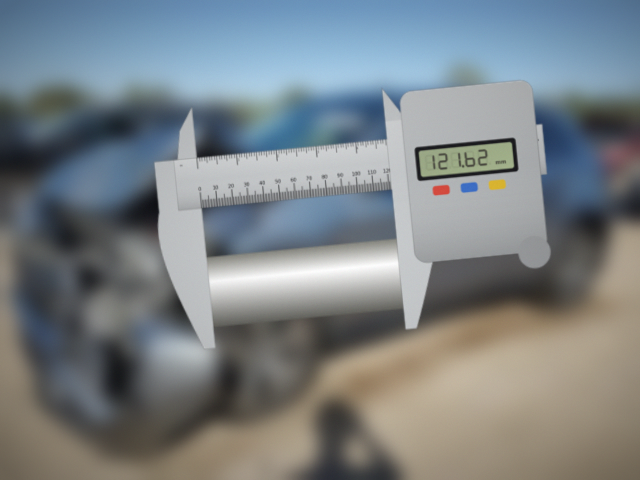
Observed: 121.62 mm
